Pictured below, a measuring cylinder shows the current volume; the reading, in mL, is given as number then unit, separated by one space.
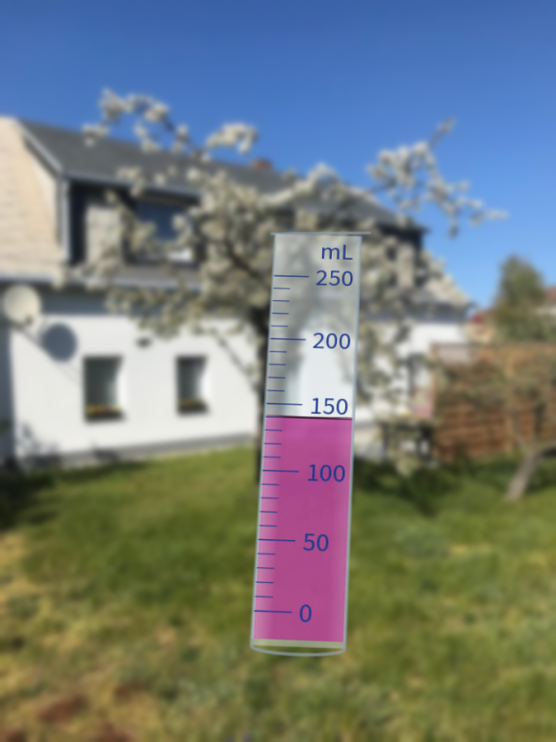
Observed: 140 mL
